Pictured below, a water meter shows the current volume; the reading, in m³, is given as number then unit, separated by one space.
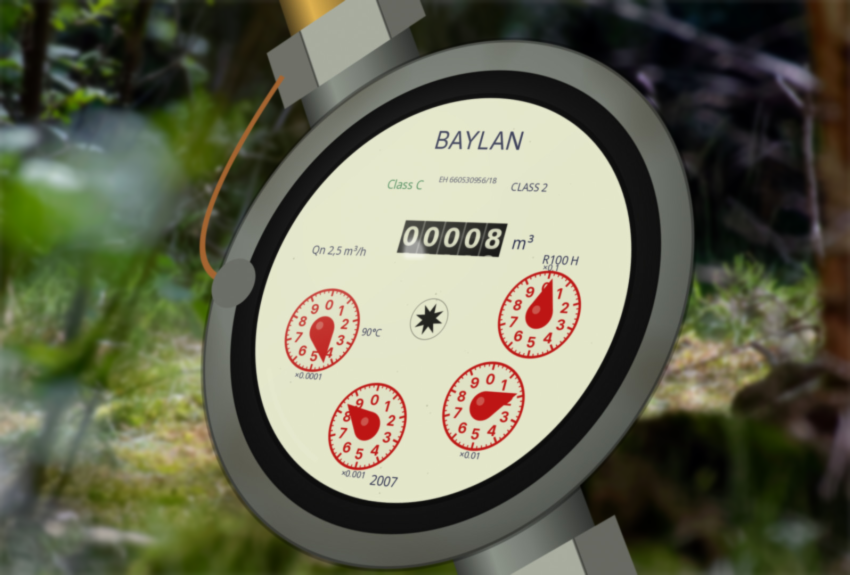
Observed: 8.0184 m³
